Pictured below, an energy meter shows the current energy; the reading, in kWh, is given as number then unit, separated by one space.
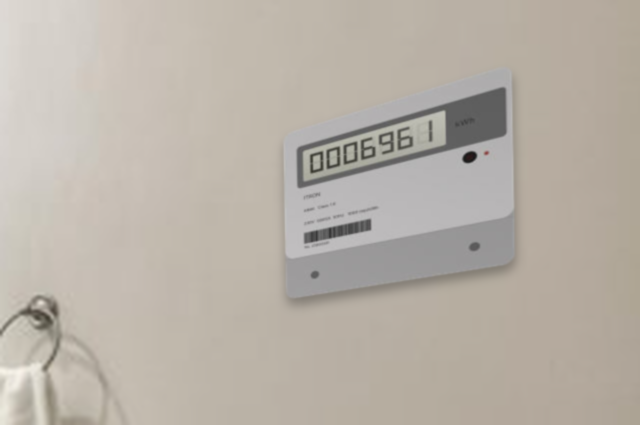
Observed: 6961 kWh
